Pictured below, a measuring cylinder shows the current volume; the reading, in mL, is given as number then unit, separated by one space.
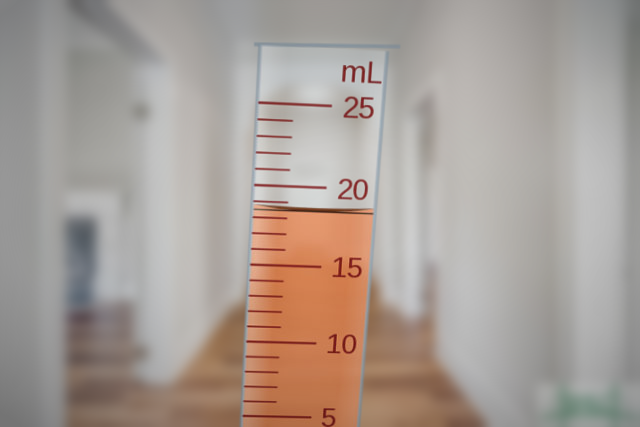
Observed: 18.5 mL
